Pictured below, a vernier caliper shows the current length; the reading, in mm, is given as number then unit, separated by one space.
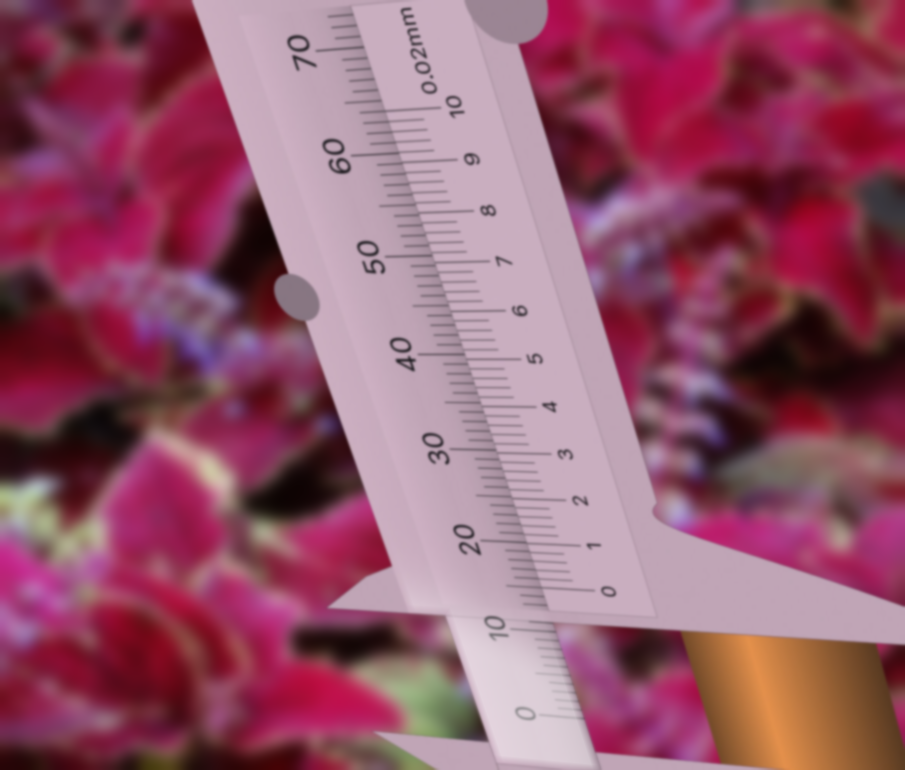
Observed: 15.0 mm
